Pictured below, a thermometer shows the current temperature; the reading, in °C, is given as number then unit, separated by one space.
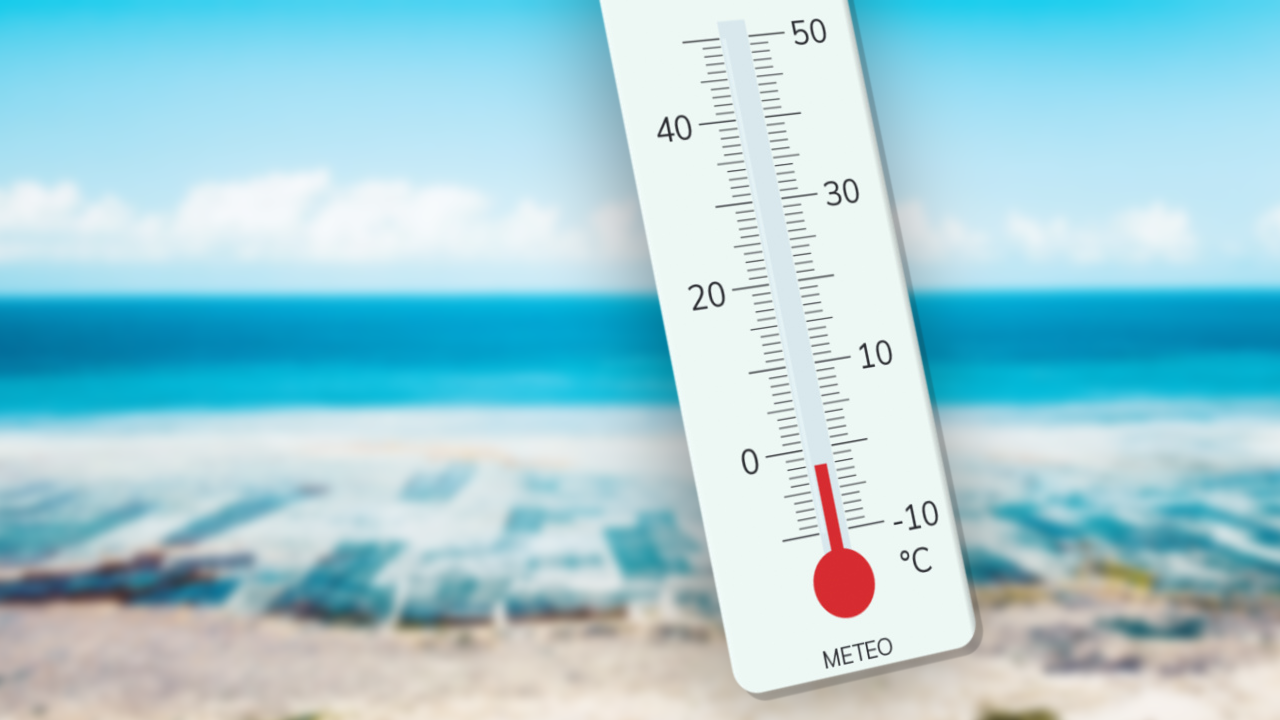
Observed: -2 °C
